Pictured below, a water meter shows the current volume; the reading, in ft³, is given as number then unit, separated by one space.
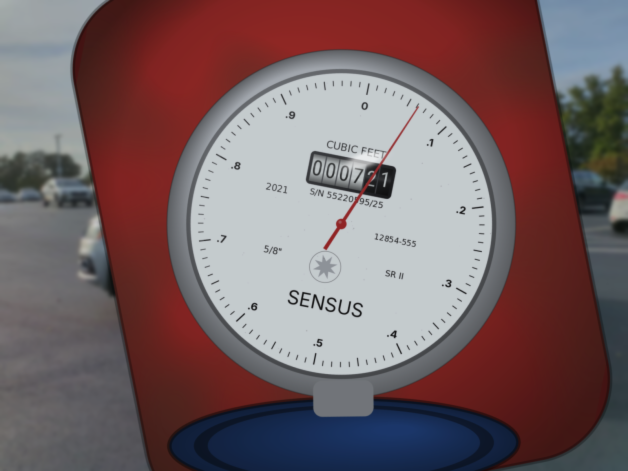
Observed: 721.06 ft³
